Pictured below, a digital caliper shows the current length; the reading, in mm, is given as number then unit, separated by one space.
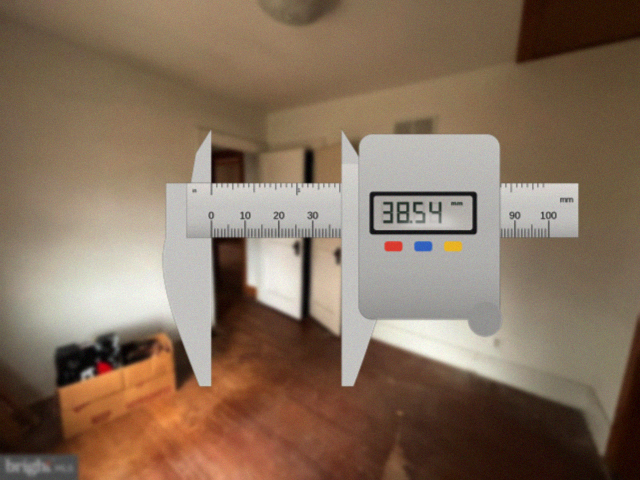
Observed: 38.54 mm
